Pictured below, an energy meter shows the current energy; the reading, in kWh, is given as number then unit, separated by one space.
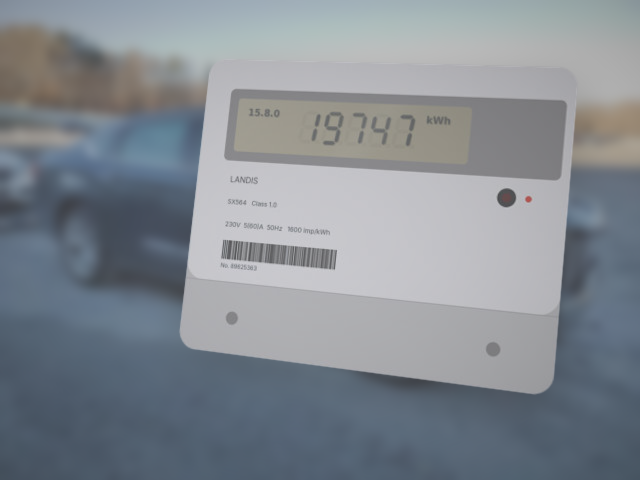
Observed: 19747 kWh
